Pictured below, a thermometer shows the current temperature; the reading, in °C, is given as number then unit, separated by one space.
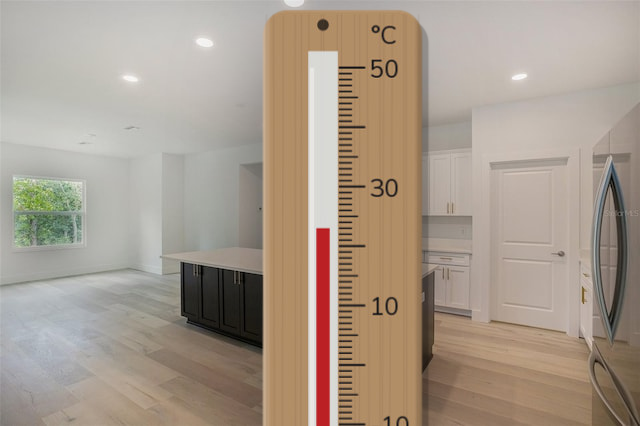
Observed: 23 °C
